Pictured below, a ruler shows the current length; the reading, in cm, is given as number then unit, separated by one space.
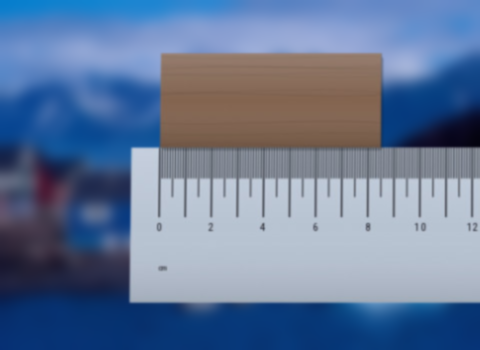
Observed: 8.5 cm
